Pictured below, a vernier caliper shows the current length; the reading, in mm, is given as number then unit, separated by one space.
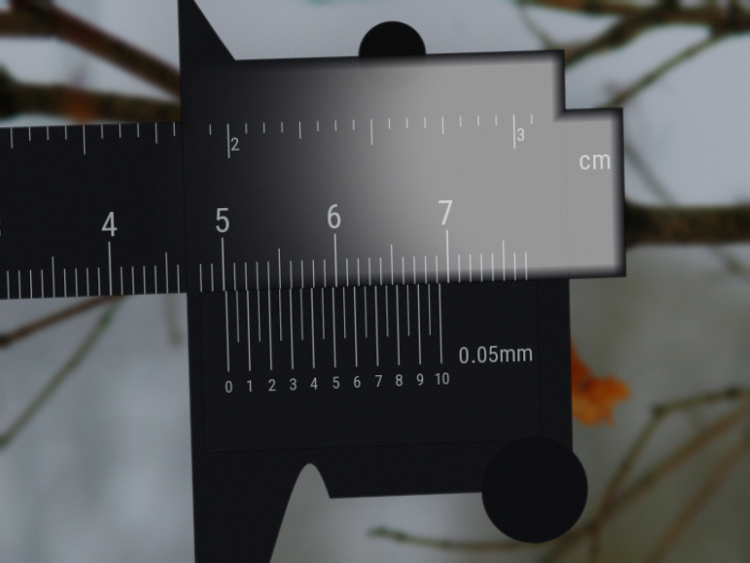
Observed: 50.2 mm
